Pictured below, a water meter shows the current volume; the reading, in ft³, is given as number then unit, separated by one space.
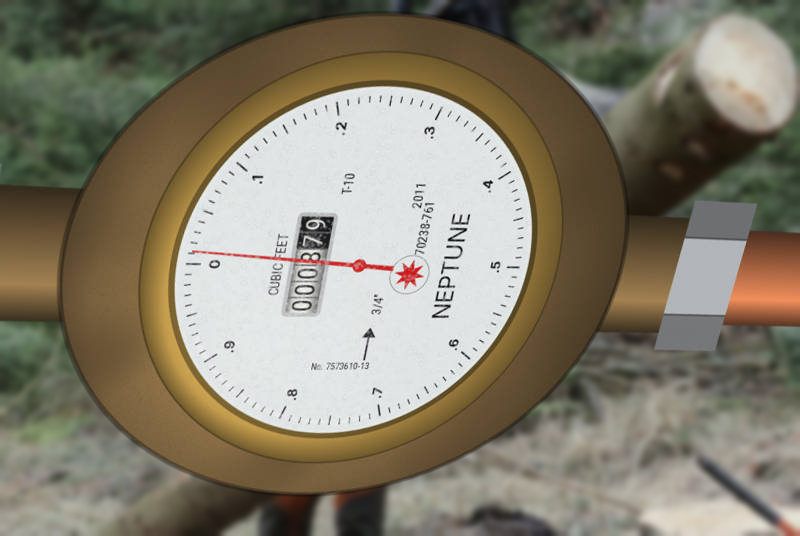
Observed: 879.01 ft³
